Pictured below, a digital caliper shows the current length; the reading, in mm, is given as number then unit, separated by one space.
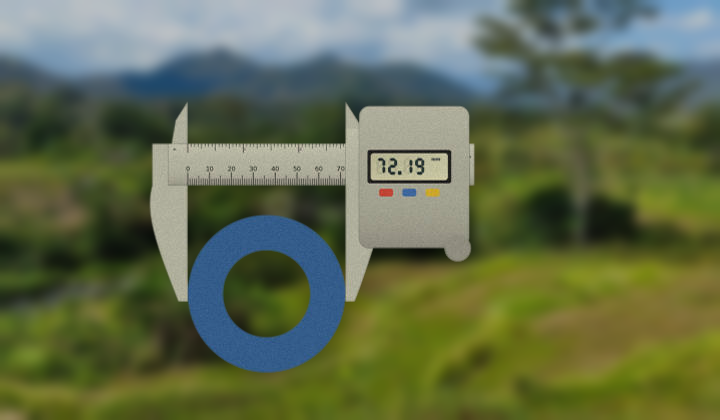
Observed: 72.19 mm
